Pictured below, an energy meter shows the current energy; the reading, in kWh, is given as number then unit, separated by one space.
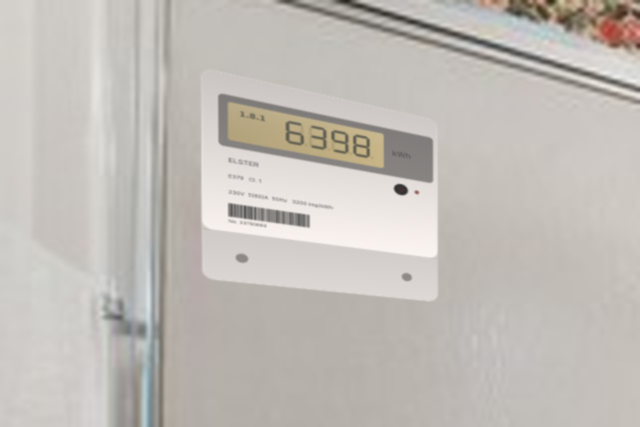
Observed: 6398 kWh
